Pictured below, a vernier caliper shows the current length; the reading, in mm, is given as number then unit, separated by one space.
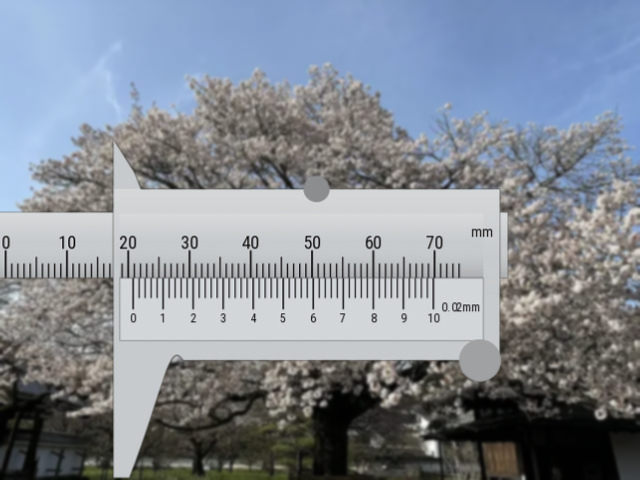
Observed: 20.8 mm
